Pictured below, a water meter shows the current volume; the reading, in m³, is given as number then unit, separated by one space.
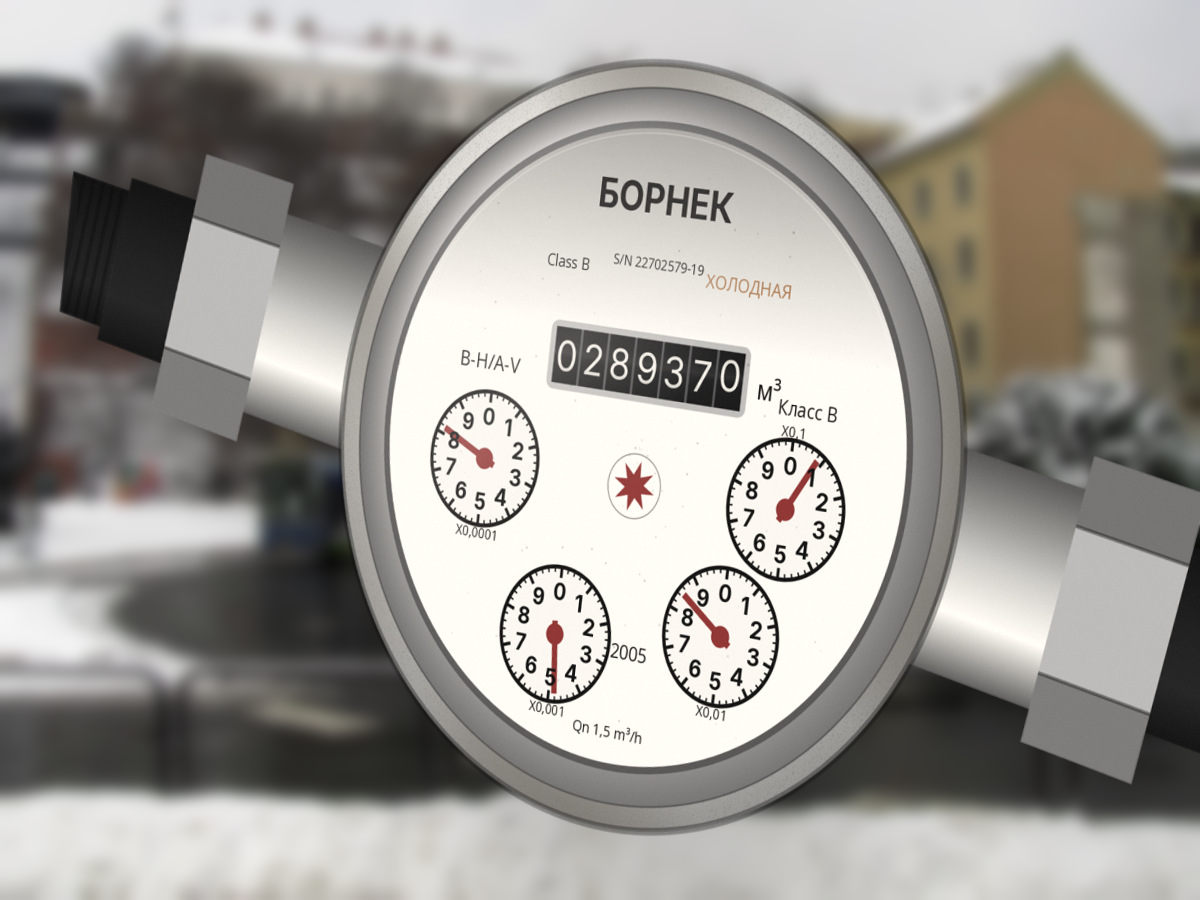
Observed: 289370.0848 m³
